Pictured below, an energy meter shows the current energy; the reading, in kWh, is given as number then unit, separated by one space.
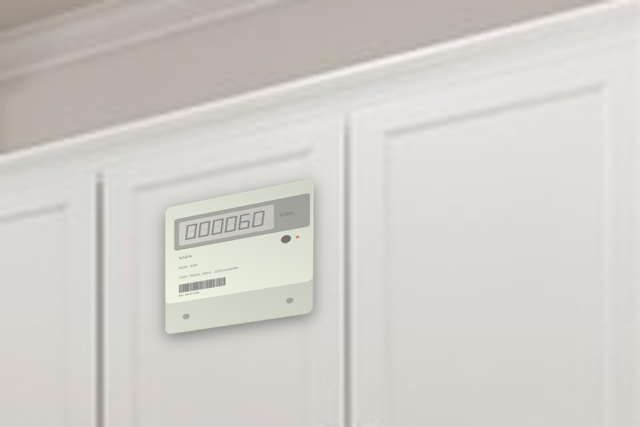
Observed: 60 kWh
